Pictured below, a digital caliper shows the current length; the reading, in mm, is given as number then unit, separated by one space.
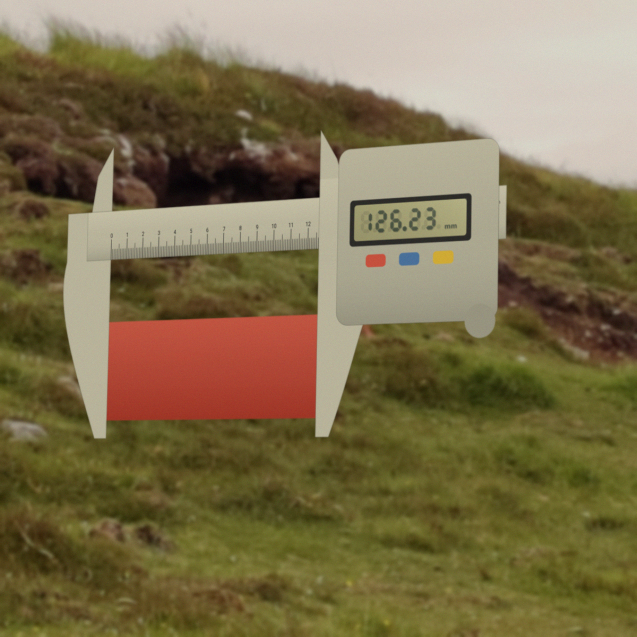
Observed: 126.23 mm
